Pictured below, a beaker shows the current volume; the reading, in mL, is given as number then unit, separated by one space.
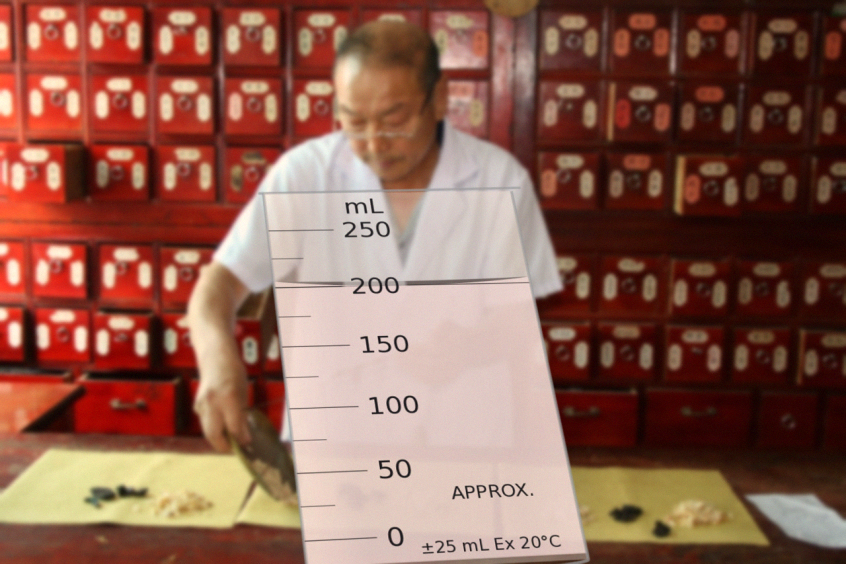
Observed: 200 mL
